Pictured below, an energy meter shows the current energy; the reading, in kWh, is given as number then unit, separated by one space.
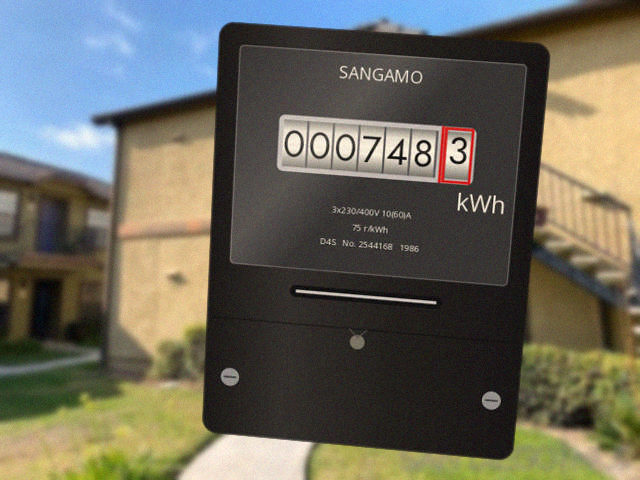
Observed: 748.3 kWh
